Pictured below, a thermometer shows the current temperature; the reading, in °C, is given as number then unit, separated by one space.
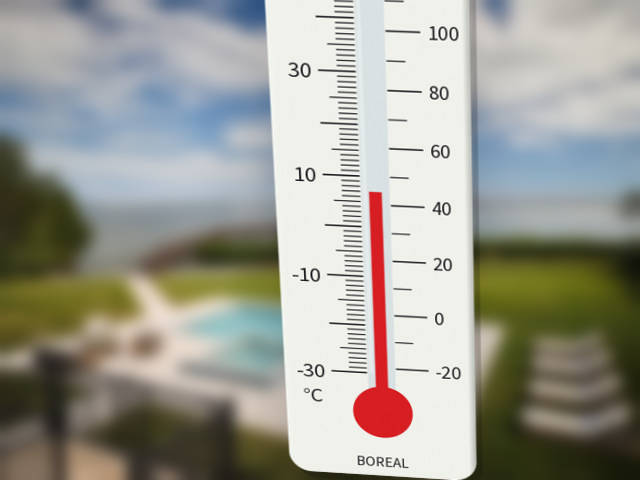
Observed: 7 °C
